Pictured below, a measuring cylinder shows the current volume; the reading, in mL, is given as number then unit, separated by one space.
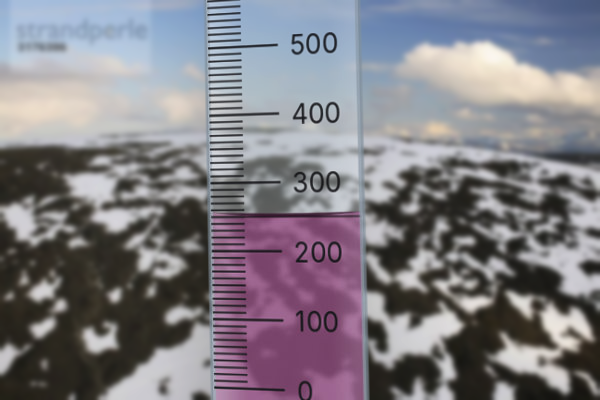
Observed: 250 mL
